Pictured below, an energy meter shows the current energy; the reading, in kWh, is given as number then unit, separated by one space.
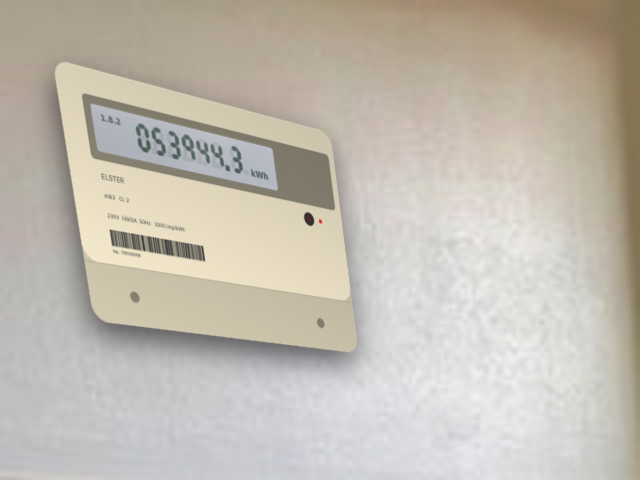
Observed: 53944.3 kWh
